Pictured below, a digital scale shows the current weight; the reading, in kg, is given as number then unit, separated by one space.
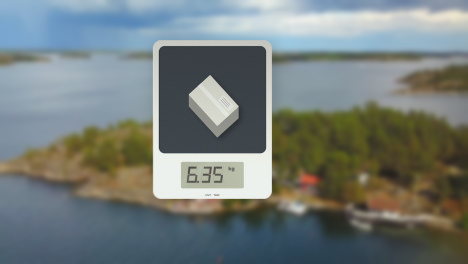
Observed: 6.35 kg
